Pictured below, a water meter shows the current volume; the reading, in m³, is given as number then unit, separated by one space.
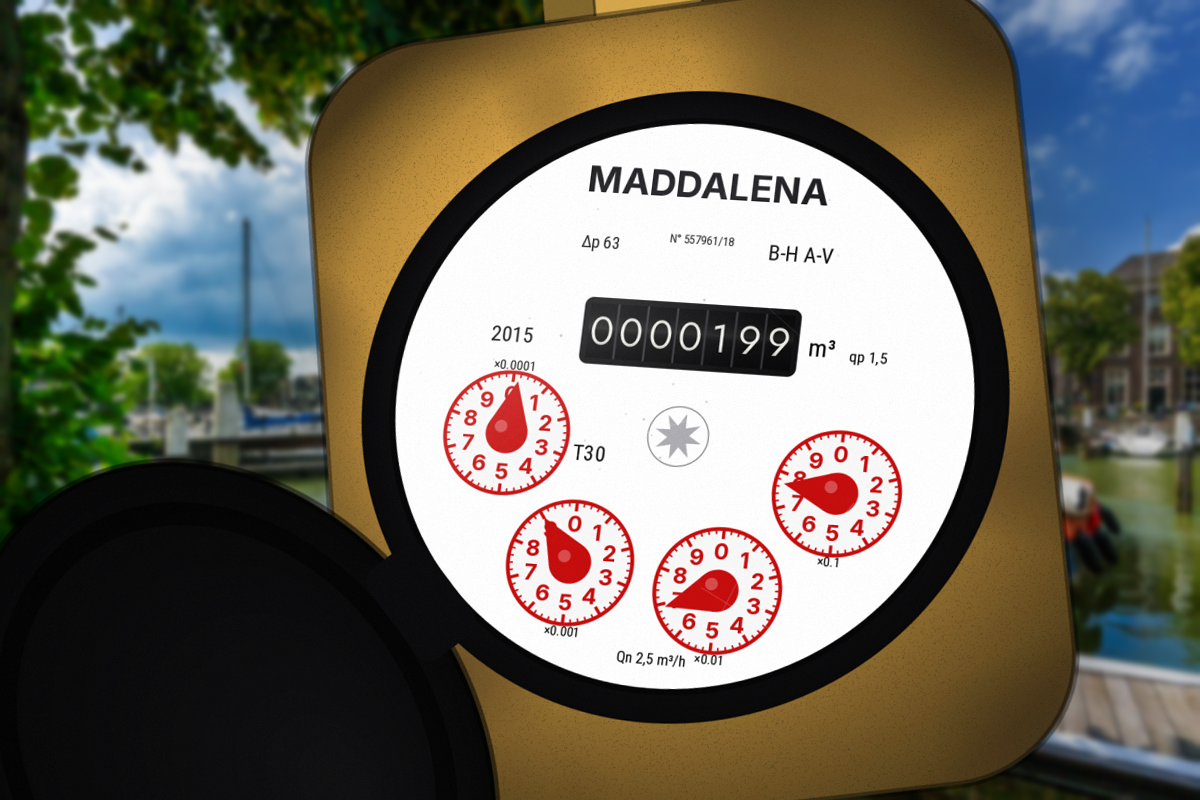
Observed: 199.7690 m³
